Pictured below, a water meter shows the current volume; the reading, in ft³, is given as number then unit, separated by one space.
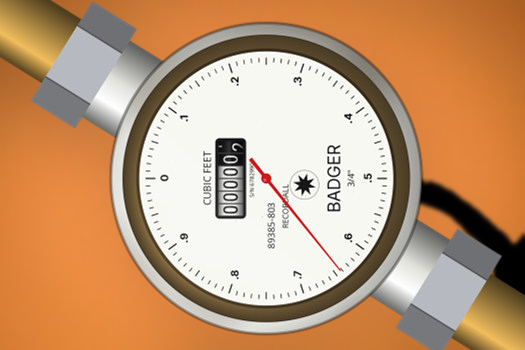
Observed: 1.64 ft³
